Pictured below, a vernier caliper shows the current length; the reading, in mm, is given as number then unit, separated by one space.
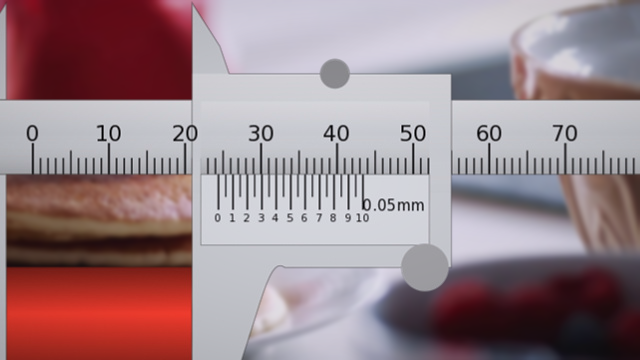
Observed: 24.4 mm
